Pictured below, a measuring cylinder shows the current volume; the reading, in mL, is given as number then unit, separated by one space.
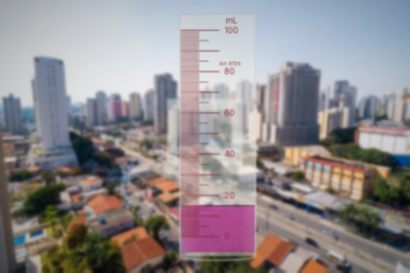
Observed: 15 mL
